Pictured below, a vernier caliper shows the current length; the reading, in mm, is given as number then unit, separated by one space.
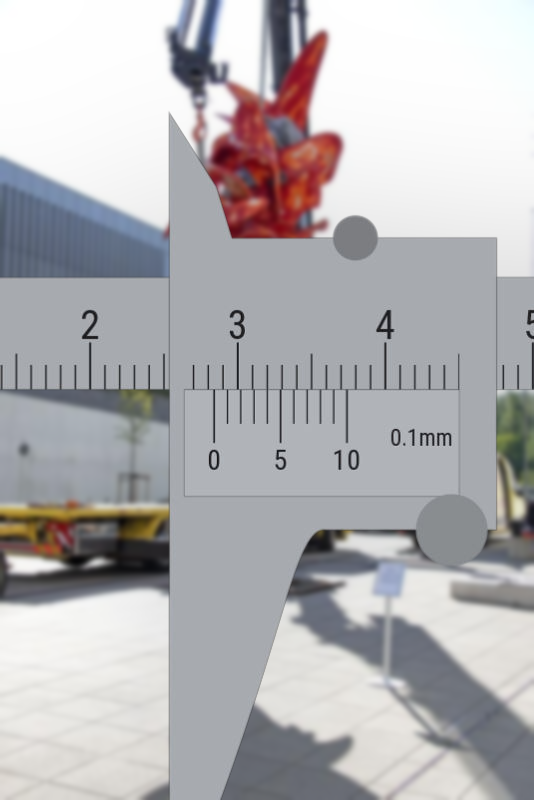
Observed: 28.4 mm
